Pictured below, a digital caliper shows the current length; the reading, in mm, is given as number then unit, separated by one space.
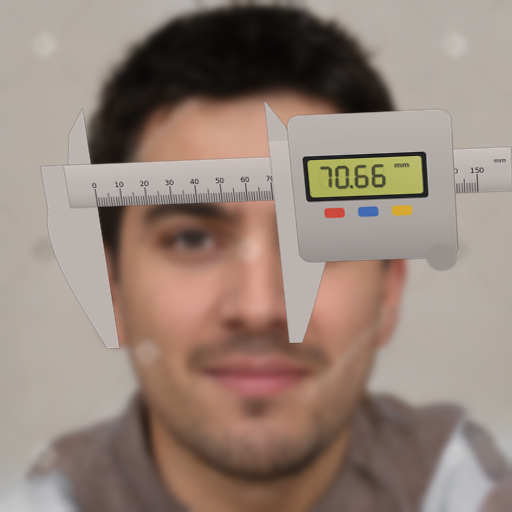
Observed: 70.66 mm
